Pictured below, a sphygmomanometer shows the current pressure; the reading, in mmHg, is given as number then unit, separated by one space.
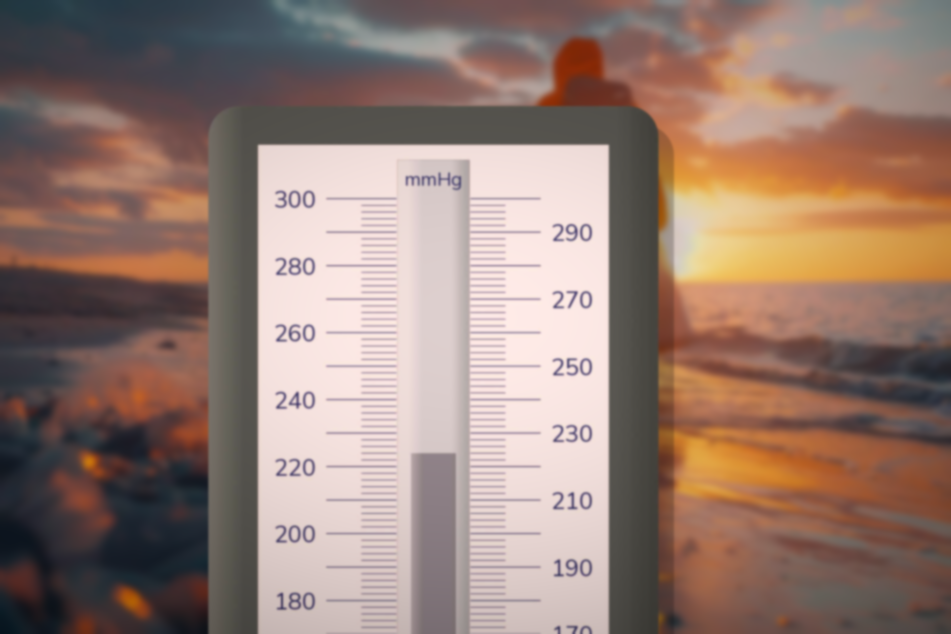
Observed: 224 mmHg
